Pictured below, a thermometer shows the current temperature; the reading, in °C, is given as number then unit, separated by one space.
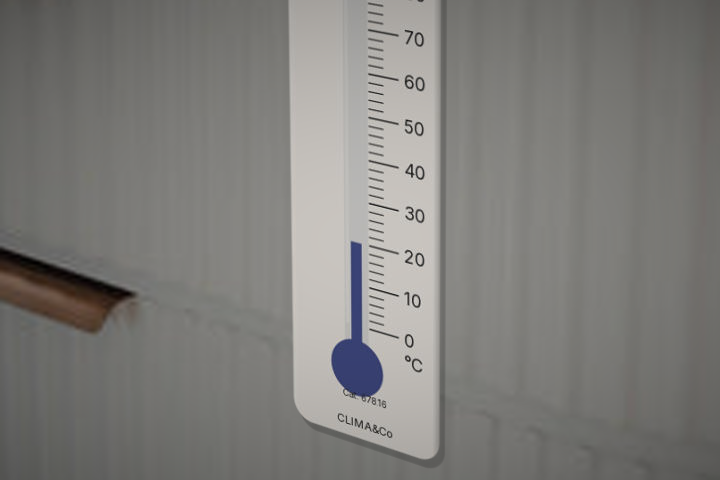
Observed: 20 °C
